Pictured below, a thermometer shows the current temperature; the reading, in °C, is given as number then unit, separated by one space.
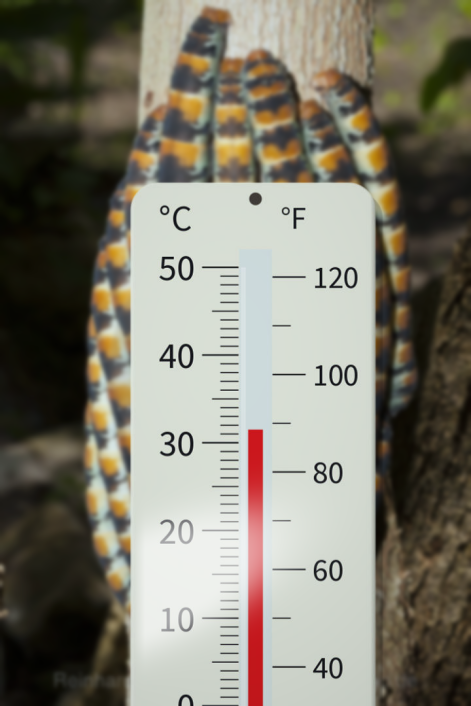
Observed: 31.5 °C
